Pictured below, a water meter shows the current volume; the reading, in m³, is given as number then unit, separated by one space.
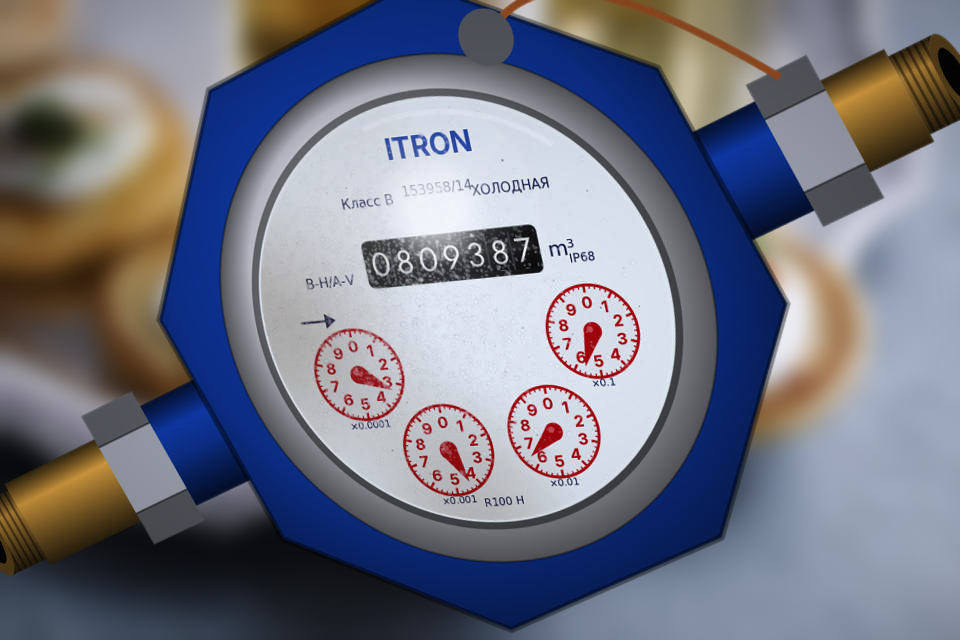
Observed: 809387.5643 m³
